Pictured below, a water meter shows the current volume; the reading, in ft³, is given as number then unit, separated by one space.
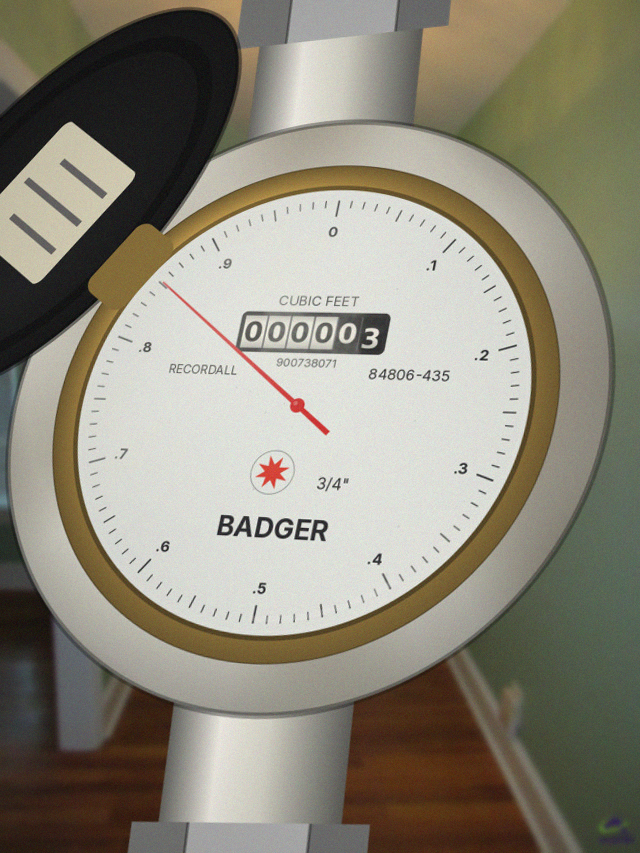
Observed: 2.85 ft³
